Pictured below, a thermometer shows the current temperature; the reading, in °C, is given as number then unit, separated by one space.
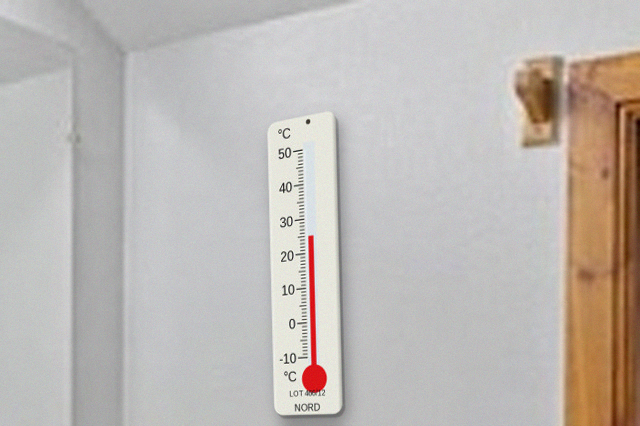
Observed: 25 °C
